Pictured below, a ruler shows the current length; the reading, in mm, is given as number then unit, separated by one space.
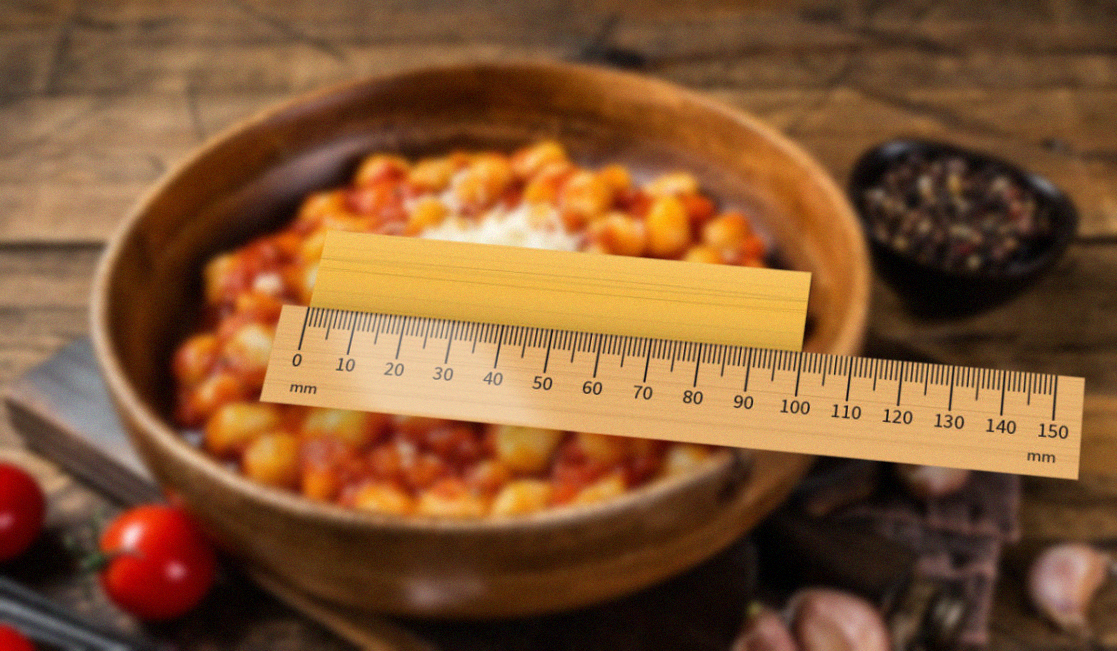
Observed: 100 mm
